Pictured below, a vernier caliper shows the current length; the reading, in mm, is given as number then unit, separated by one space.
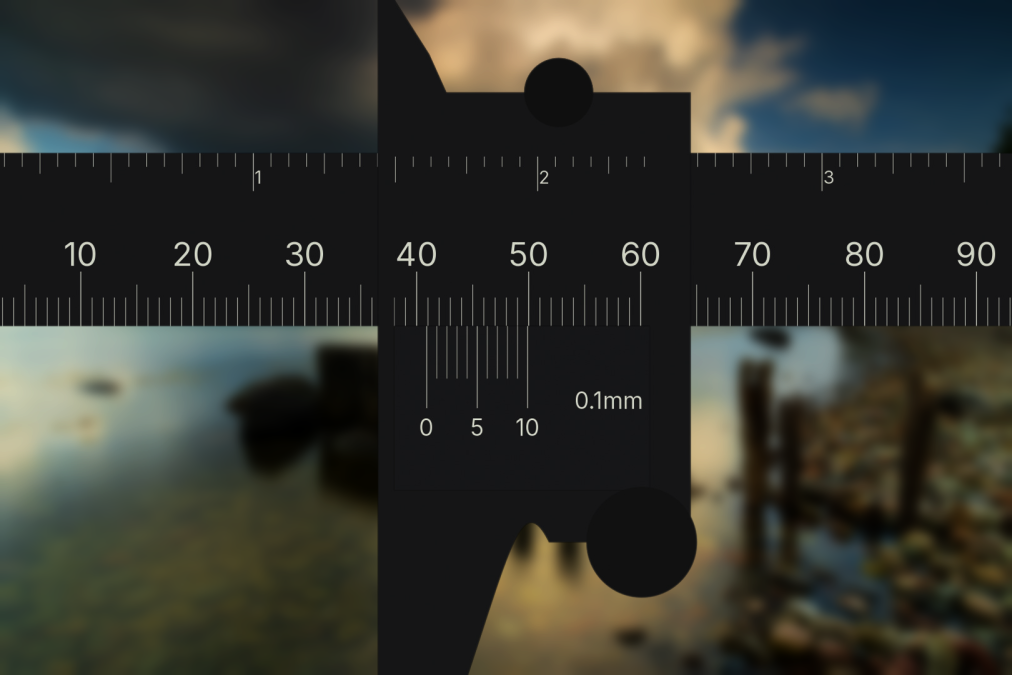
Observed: 40.9 mm
